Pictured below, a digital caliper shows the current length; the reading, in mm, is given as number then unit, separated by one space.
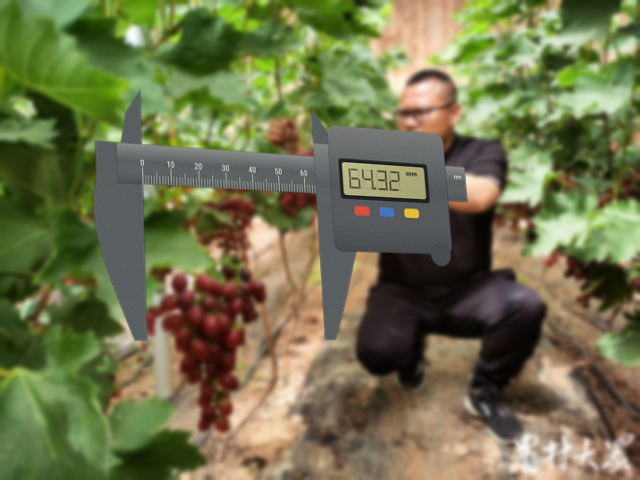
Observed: 64.32 mm
